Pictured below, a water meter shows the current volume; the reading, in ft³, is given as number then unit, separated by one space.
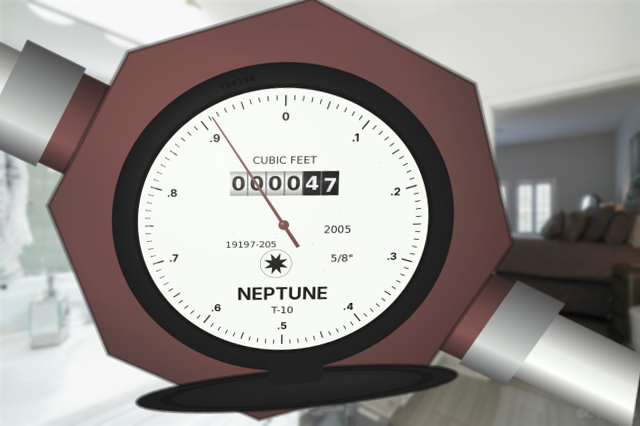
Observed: 46.91 ft³
